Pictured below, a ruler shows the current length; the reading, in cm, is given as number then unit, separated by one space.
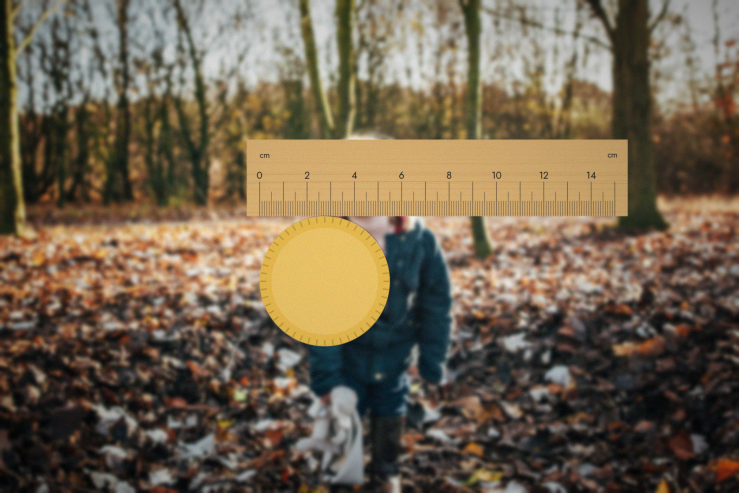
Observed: 5.5 cm
